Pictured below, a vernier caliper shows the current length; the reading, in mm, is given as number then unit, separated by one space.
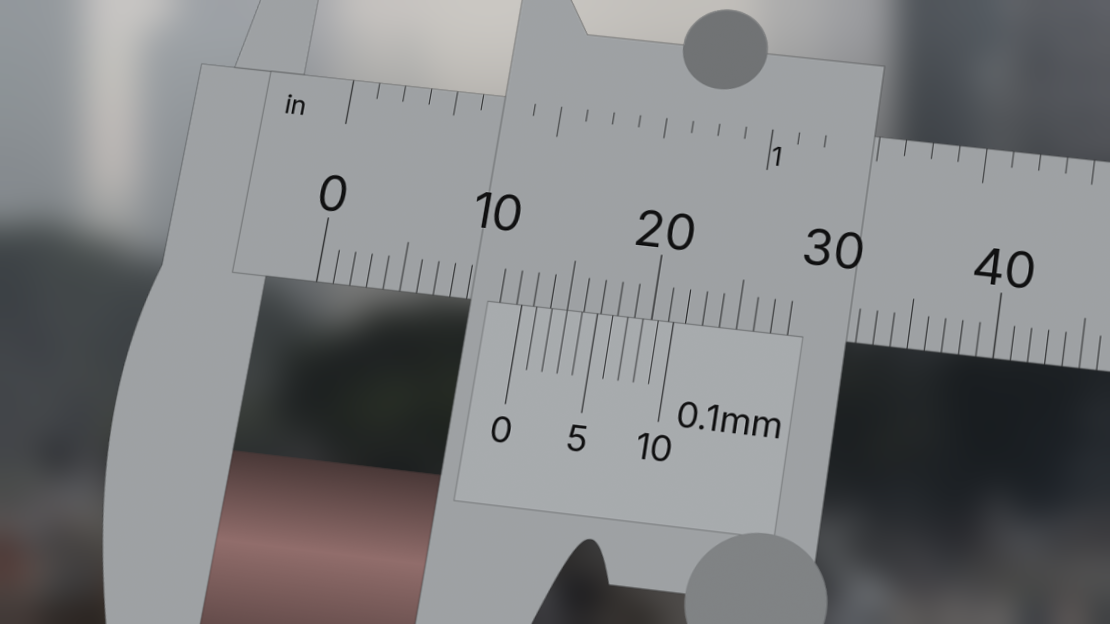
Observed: 12.3 mm
